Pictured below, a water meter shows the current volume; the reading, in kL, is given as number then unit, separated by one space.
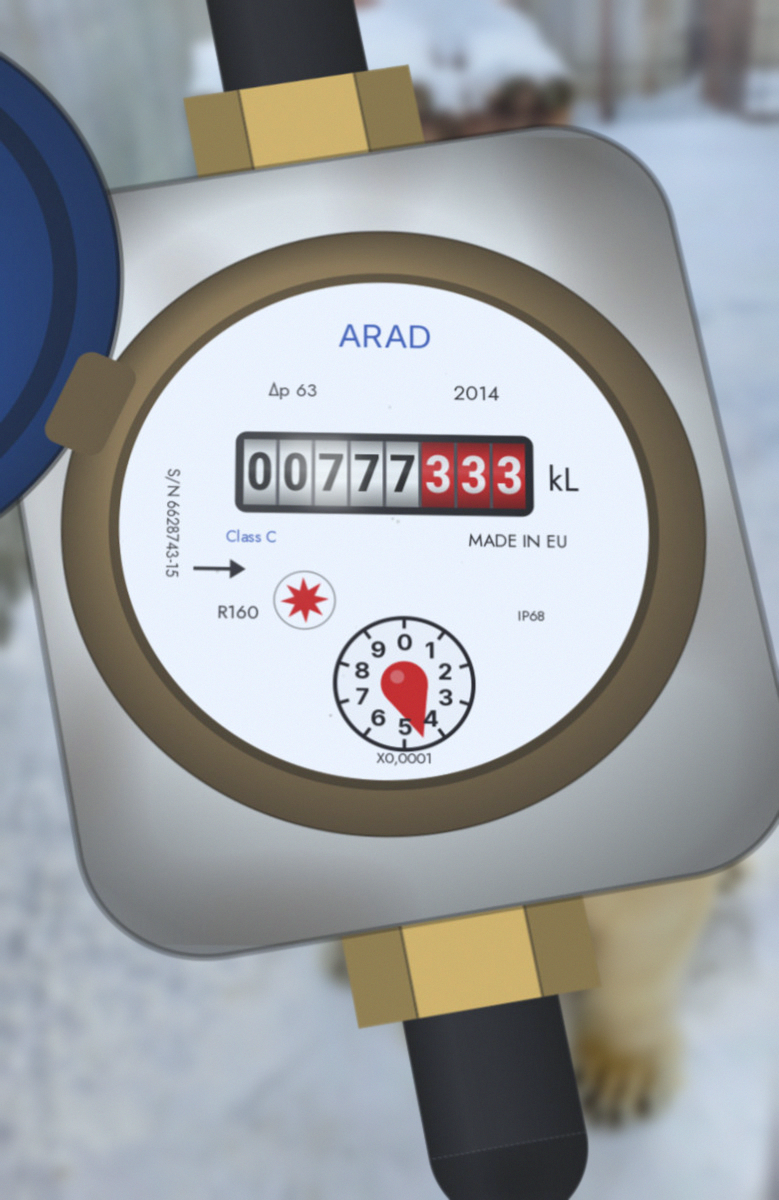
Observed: 777.3334 kL
